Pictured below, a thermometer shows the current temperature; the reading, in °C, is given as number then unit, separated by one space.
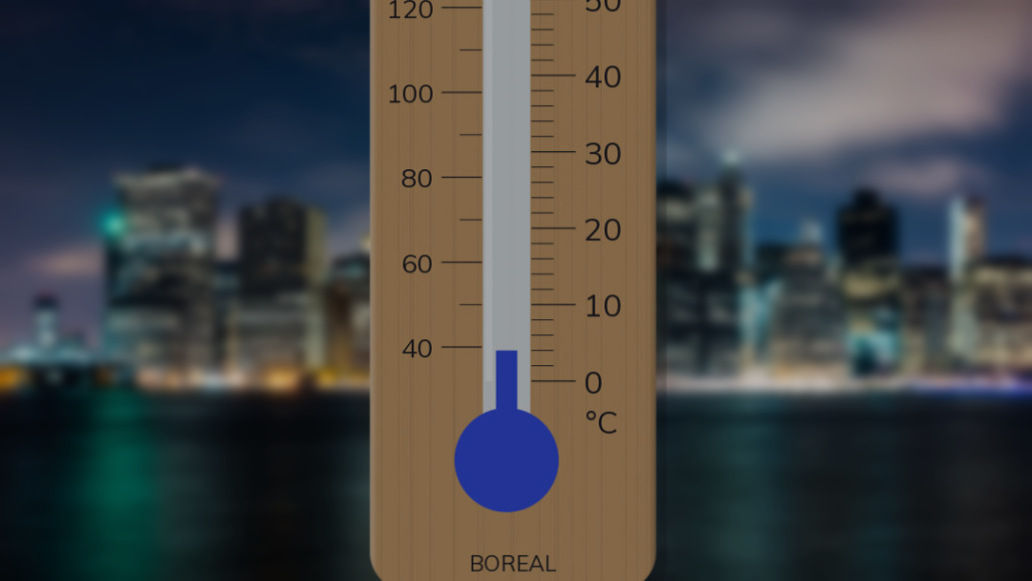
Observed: 4 °C
